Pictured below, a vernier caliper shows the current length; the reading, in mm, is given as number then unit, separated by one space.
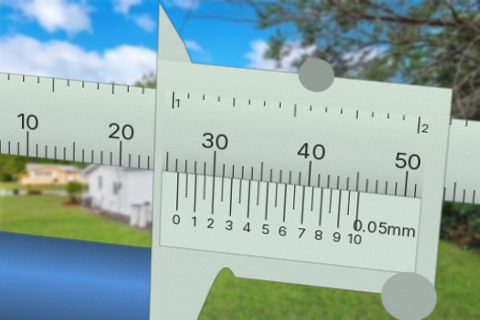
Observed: 26.2 mm
